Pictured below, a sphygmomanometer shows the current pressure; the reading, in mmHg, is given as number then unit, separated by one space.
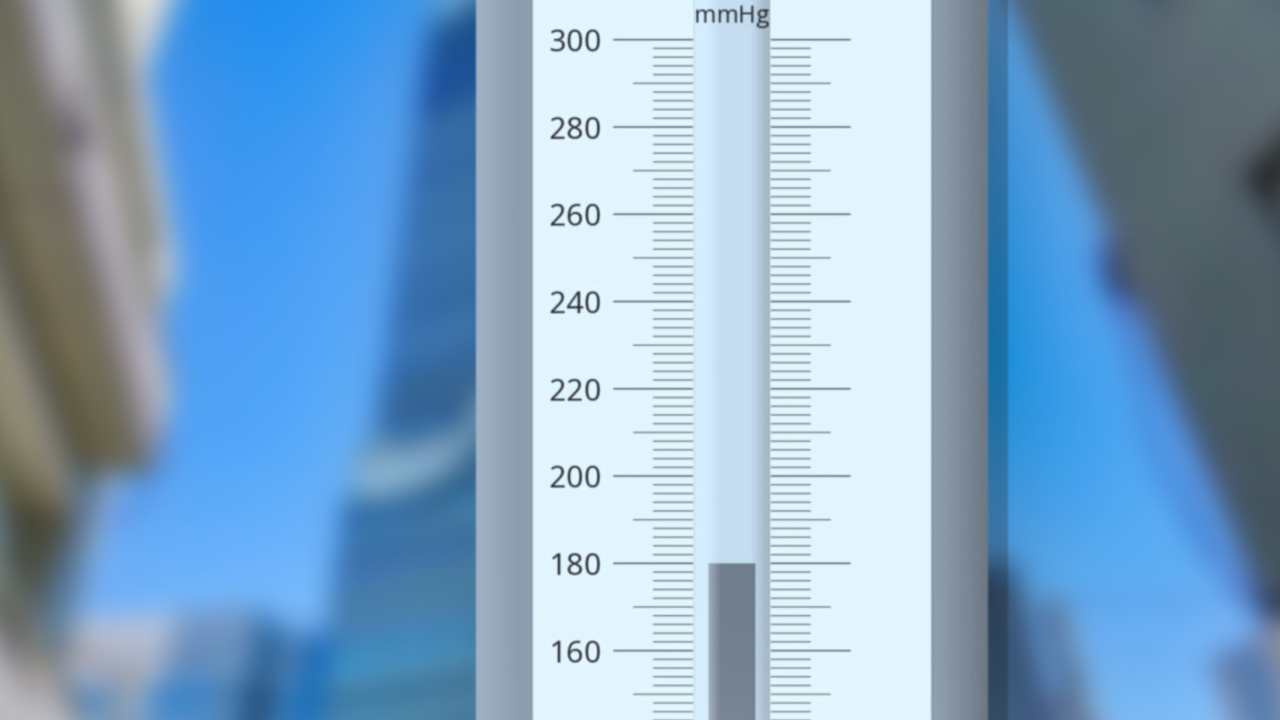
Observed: 180 mmHg
